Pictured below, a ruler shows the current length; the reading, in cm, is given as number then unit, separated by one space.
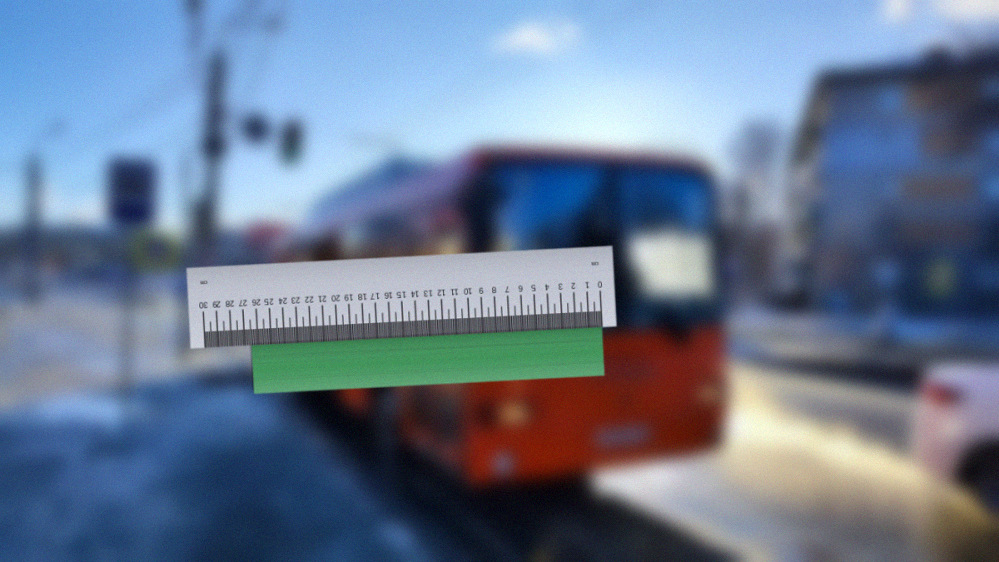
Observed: 26.5 cm
